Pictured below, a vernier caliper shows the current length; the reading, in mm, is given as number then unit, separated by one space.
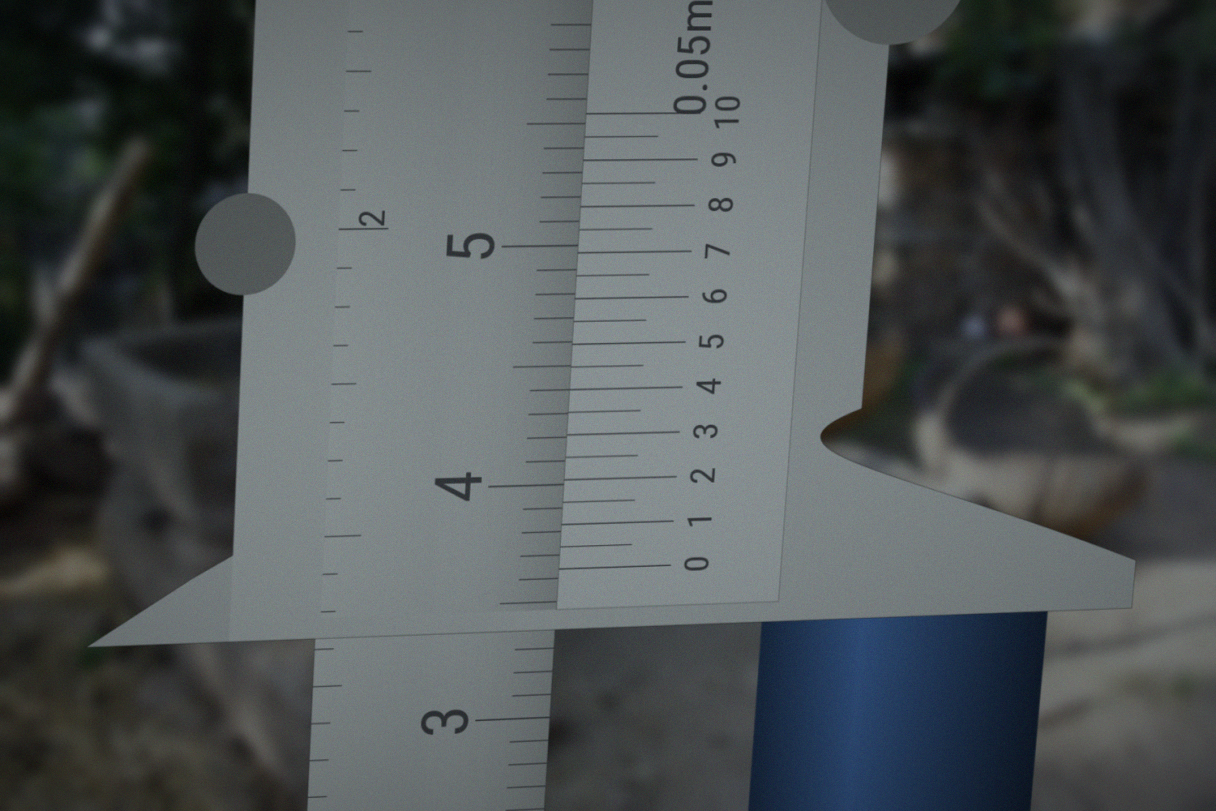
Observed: 36.40 mm
